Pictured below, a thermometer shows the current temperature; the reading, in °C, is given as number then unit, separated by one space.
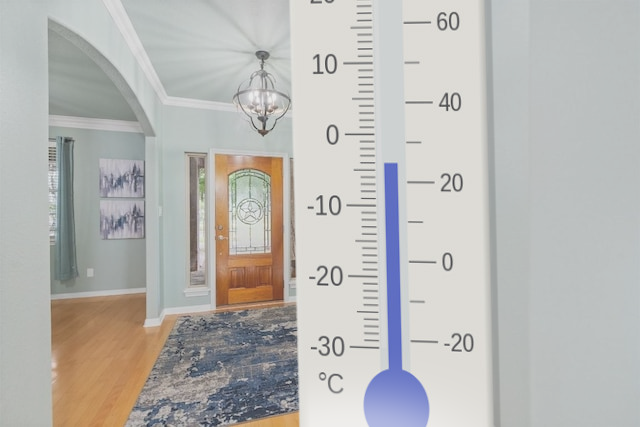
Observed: -4 °C
